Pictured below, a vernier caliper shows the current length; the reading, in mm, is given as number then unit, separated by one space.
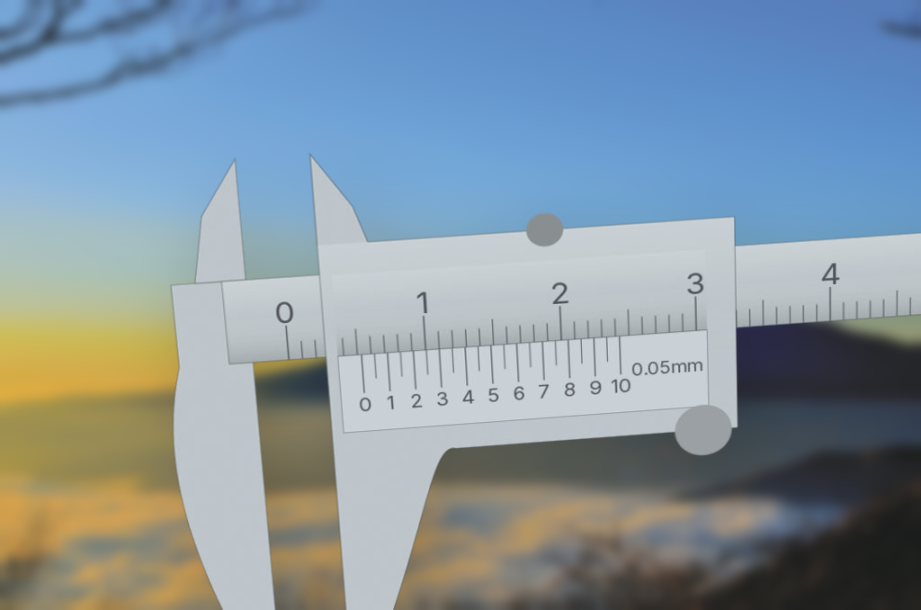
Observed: 5.3 mm
